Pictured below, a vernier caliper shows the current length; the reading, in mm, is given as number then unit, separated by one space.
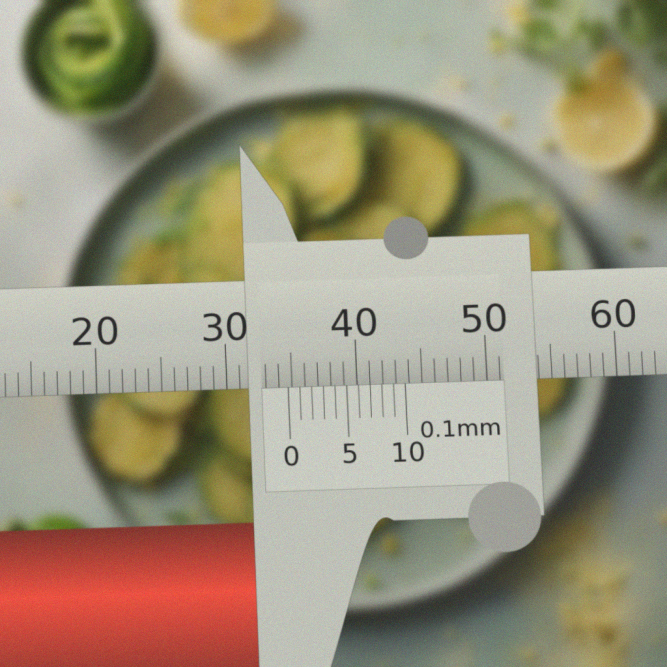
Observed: 34.7 mm
